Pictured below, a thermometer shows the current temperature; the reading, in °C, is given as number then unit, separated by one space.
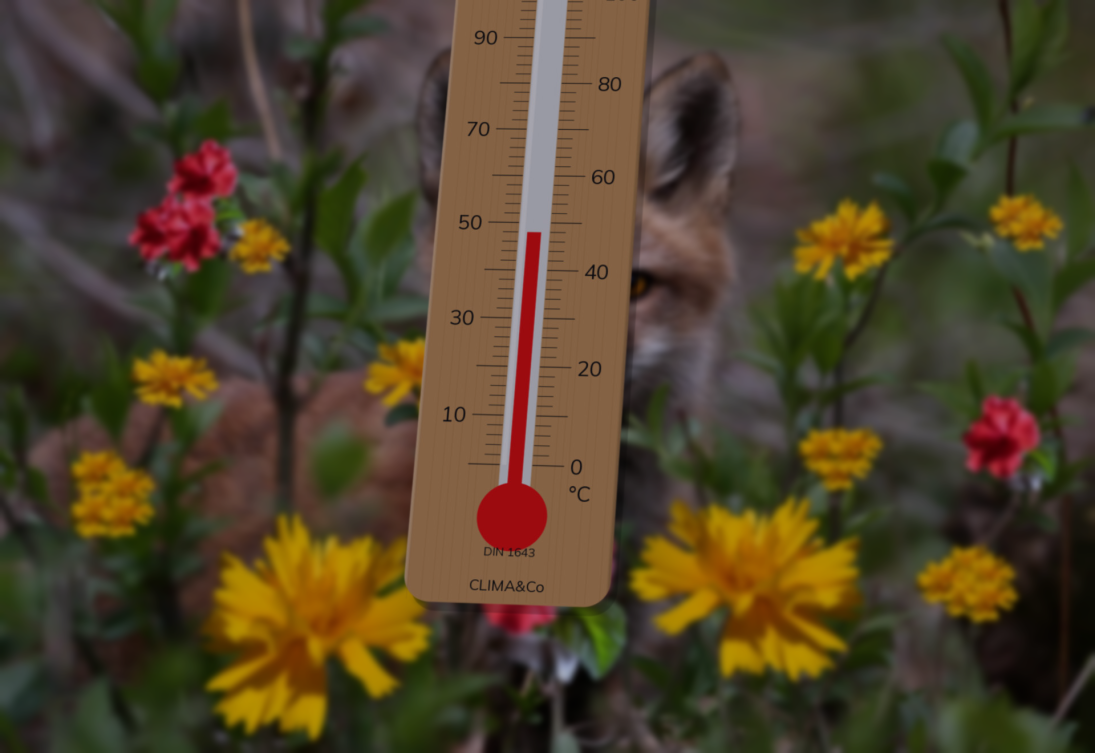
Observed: 48 °C
